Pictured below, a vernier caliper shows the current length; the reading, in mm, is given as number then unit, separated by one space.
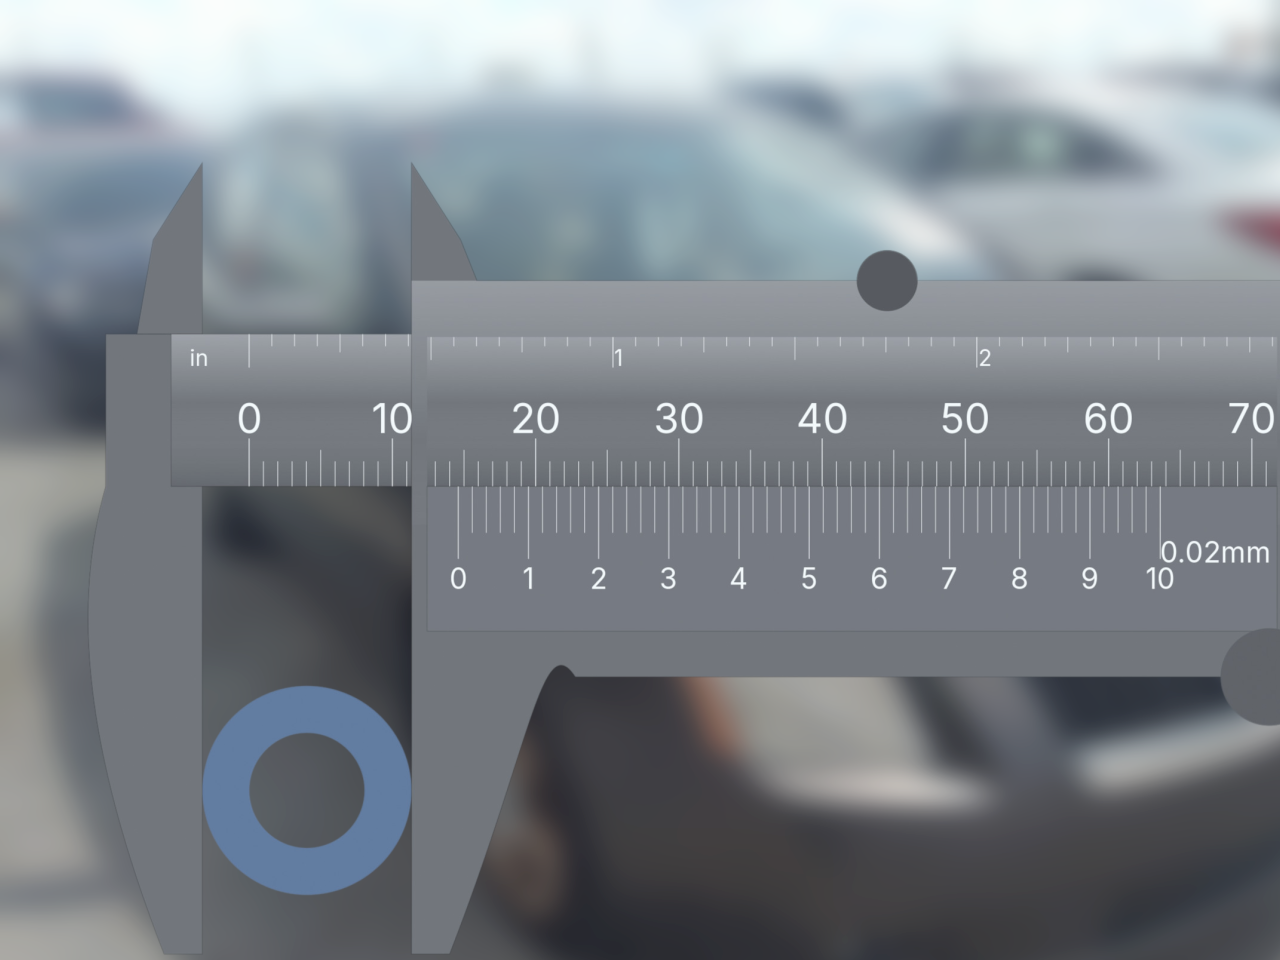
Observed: 14.6 mm
